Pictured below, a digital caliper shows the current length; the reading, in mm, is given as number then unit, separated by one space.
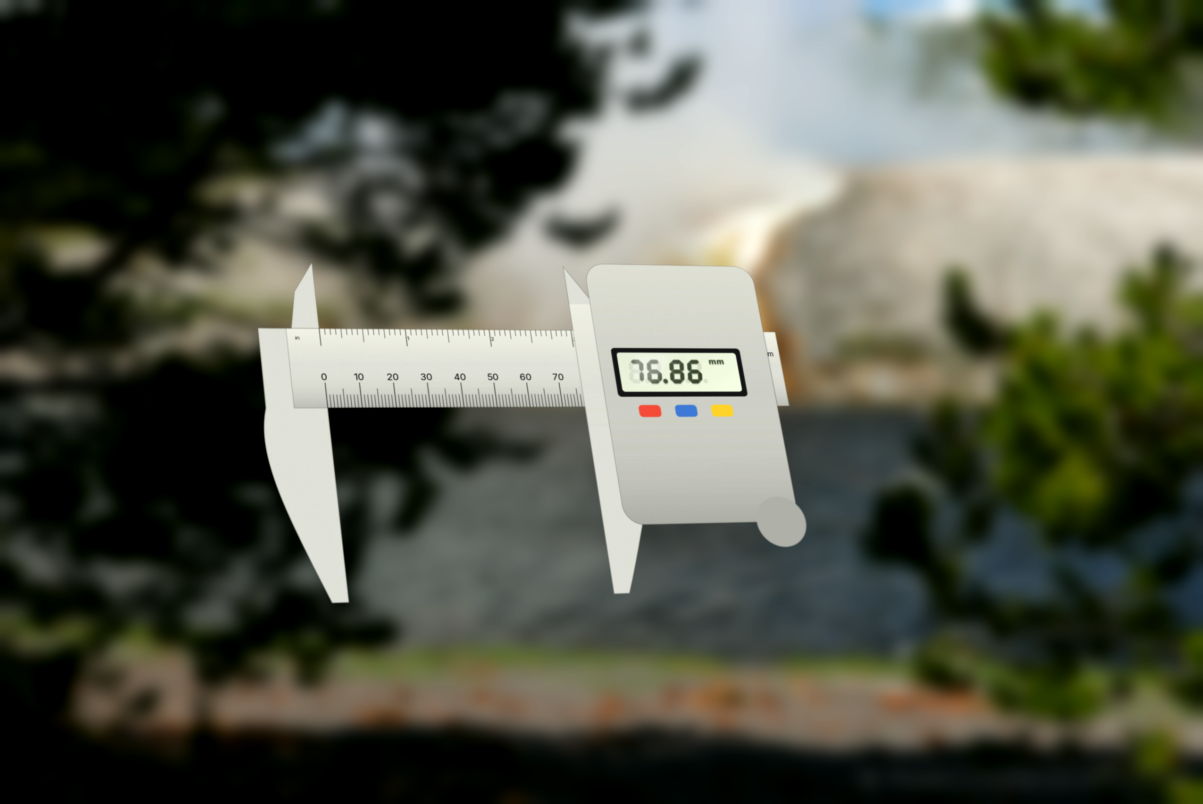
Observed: 76.86 mm
